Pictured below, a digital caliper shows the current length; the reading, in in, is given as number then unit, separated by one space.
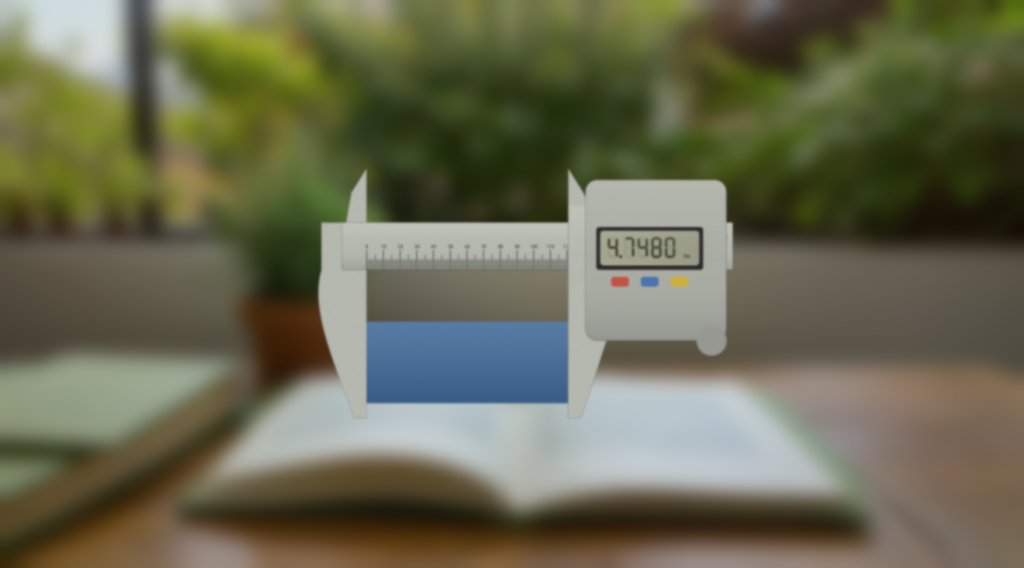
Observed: 4.7480 in
